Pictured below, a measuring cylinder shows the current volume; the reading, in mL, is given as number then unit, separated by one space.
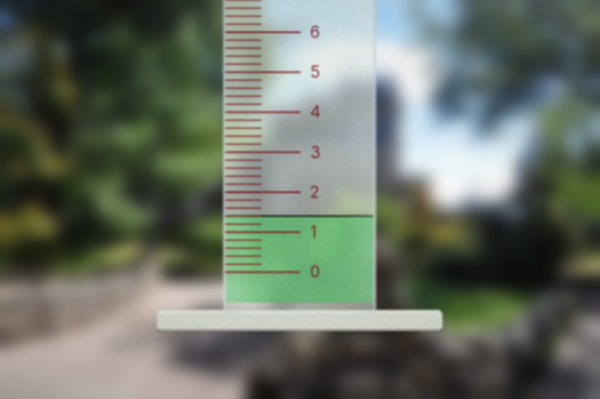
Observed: 1.4 mL
